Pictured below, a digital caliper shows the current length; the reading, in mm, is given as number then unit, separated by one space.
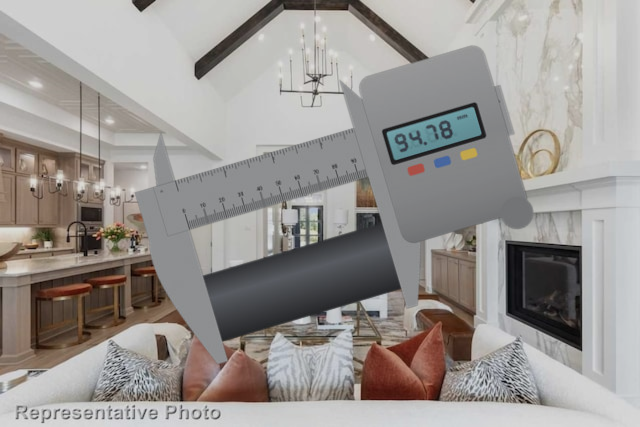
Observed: 94.78 mm
